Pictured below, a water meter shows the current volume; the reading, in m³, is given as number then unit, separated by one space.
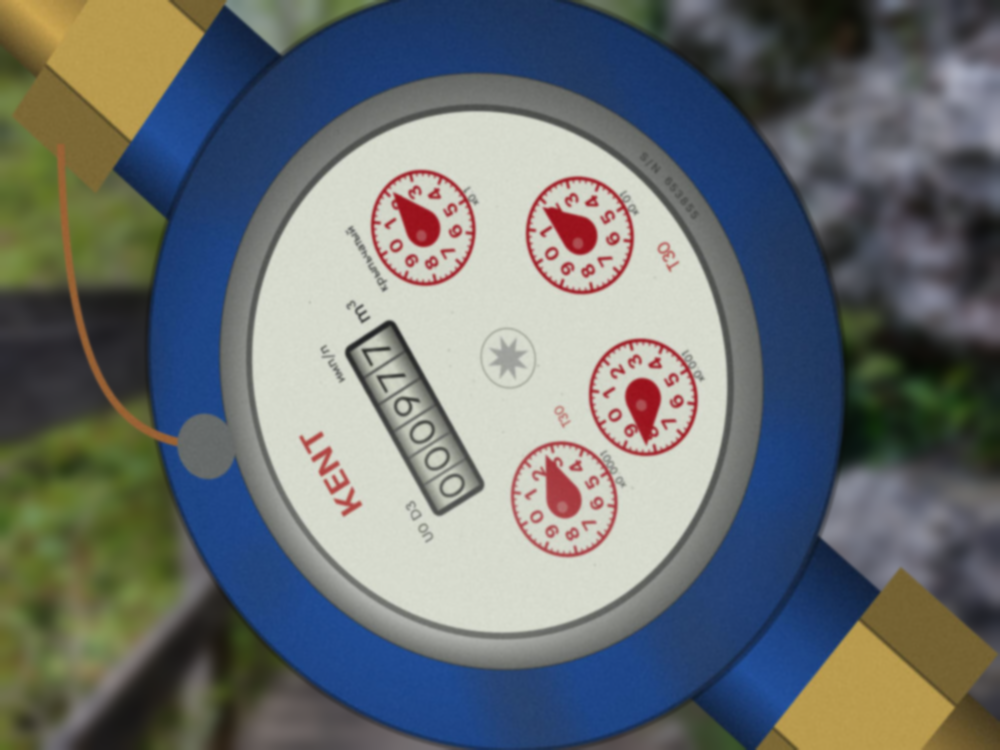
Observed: 977.2182 m³
